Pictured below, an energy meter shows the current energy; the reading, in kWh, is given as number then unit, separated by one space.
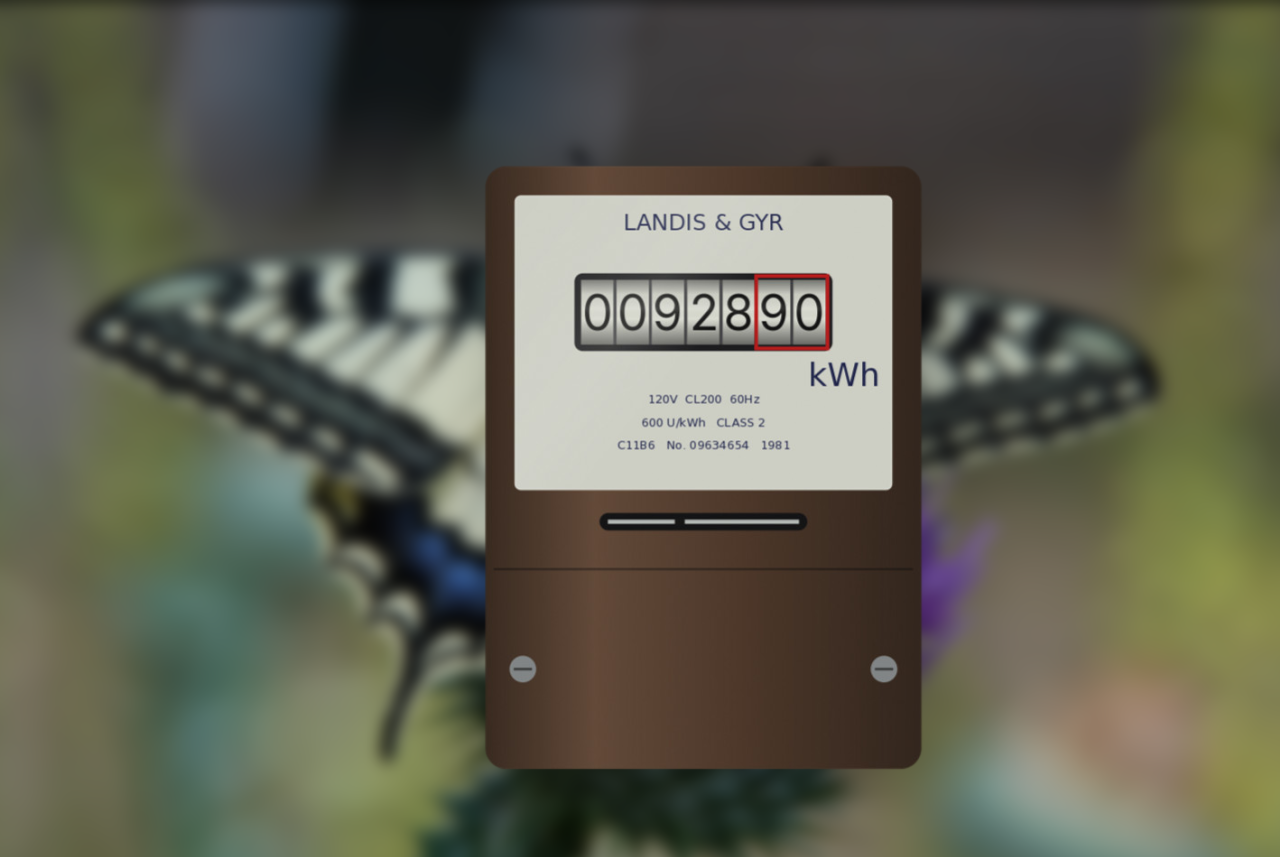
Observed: 928.90 kWh
